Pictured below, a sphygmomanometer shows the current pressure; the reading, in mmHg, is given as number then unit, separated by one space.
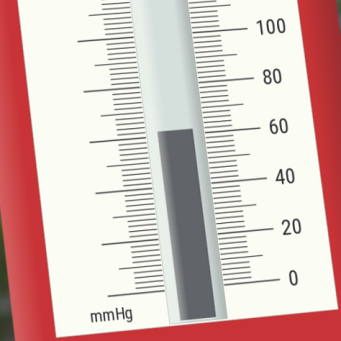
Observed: 62 mmHg
